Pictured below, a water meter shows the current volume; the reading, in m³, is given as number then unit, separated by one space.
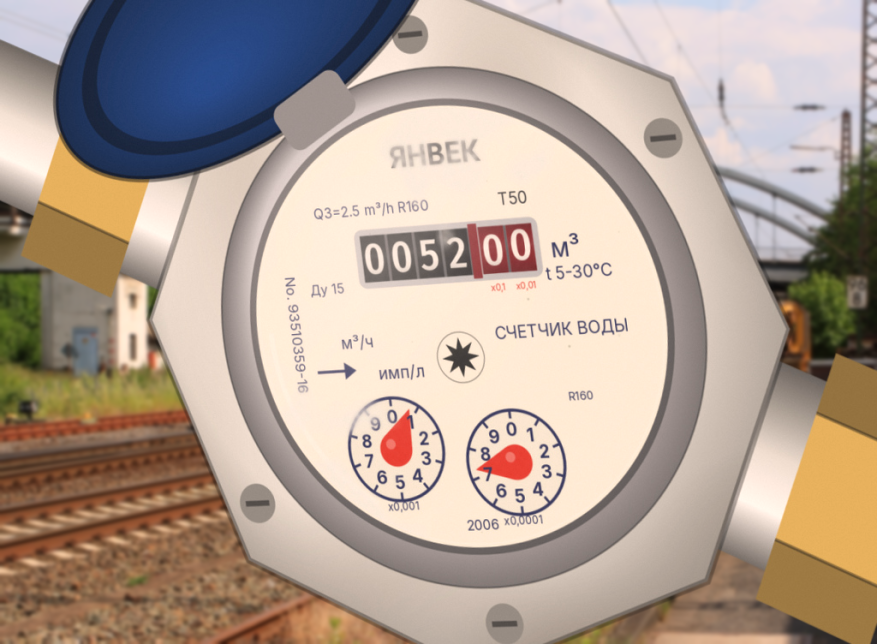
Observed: 52.0007 m³
